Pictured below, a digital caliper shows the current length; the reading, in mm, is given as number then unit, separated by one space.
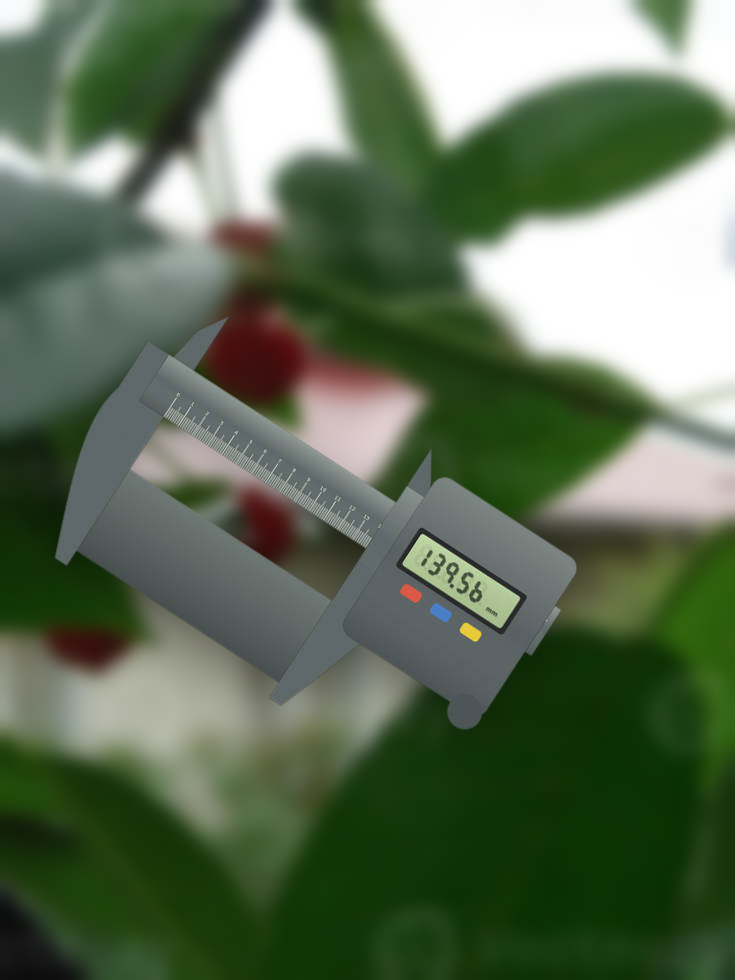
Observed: 139.56 mm
